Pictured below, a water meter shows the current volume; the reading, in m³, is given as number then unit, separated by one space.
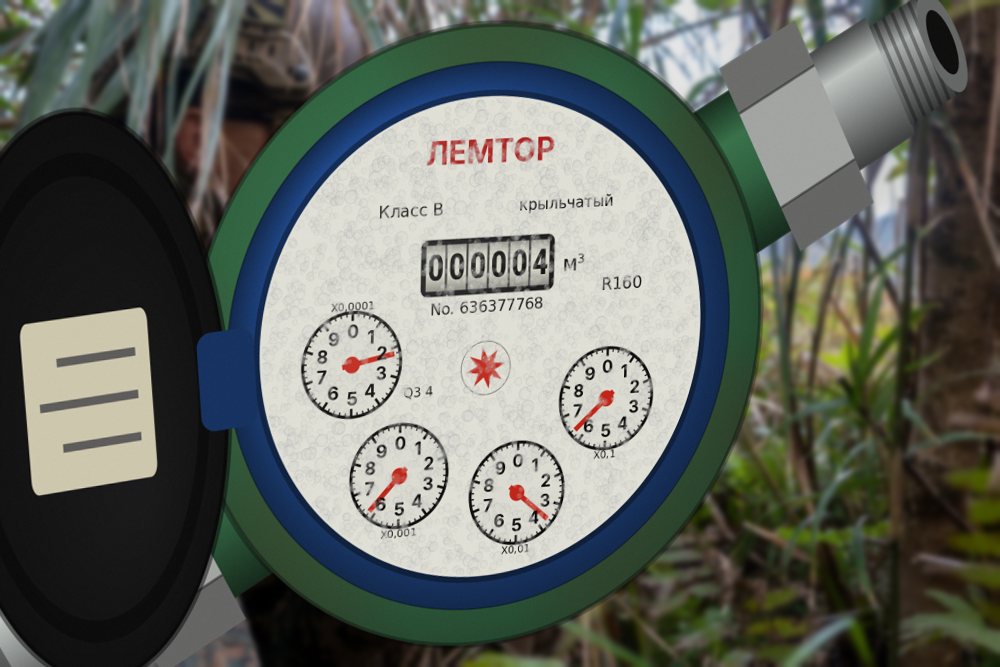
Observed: 4.6362 m³
